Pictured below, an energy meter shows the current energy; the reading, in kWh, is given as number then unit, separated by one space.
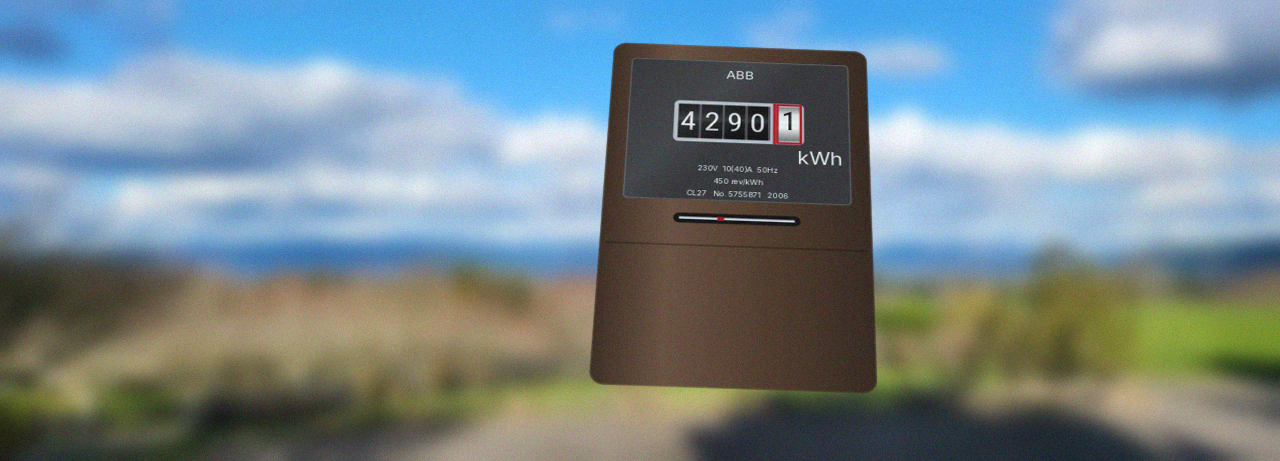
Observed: 4290.1 kWh
